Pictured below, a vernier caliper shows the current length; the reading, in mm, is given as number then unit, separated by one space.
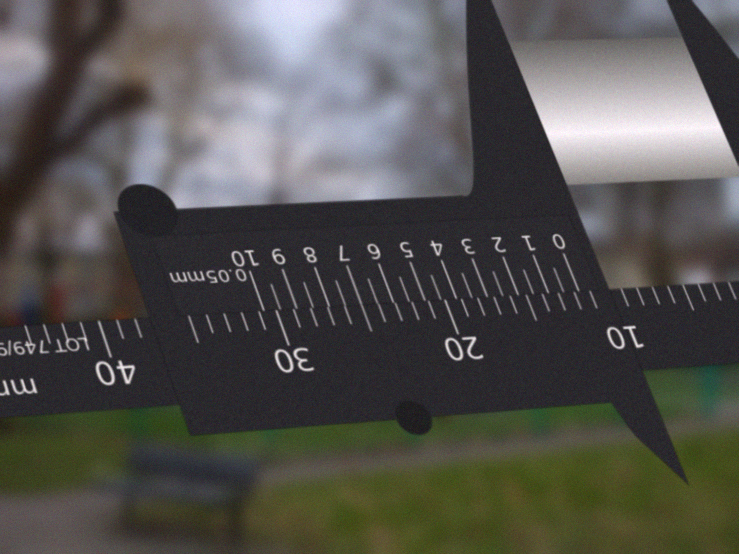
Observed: 11.7 mm
